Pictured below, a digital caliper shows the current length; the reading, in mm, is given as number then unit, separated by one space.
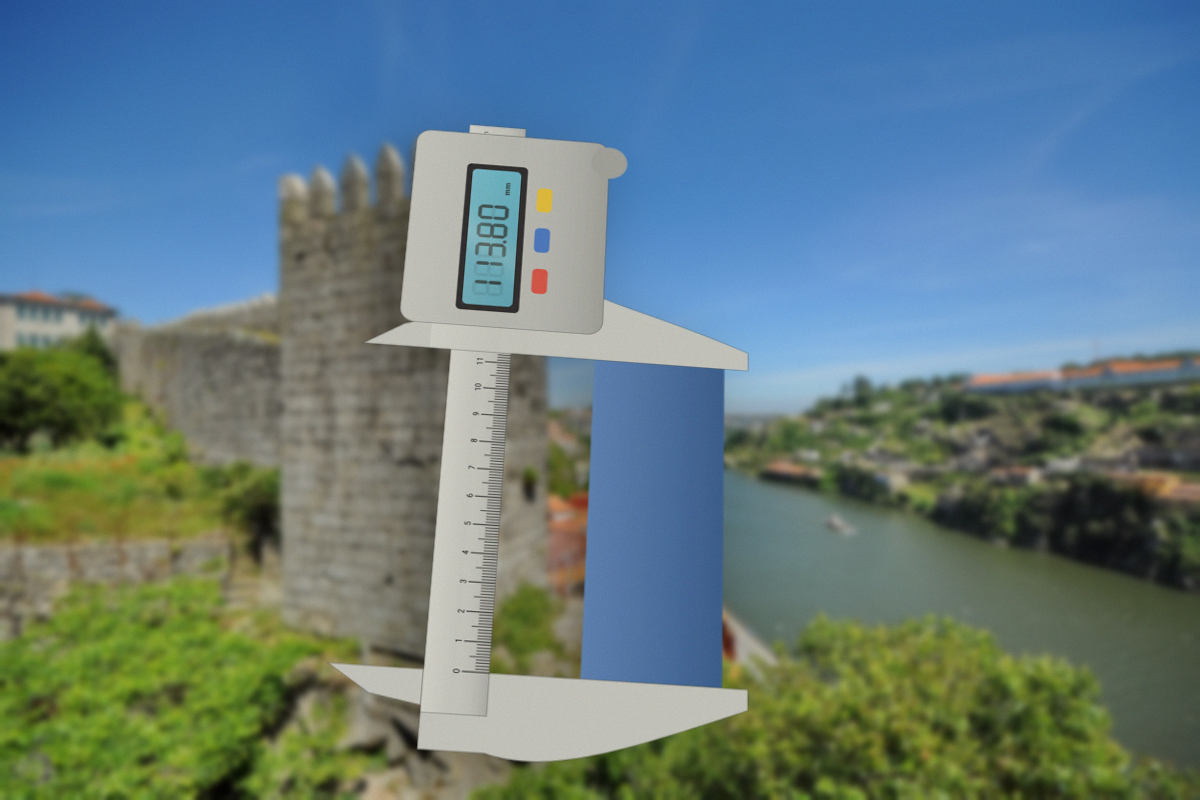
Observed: 113.80 mm
